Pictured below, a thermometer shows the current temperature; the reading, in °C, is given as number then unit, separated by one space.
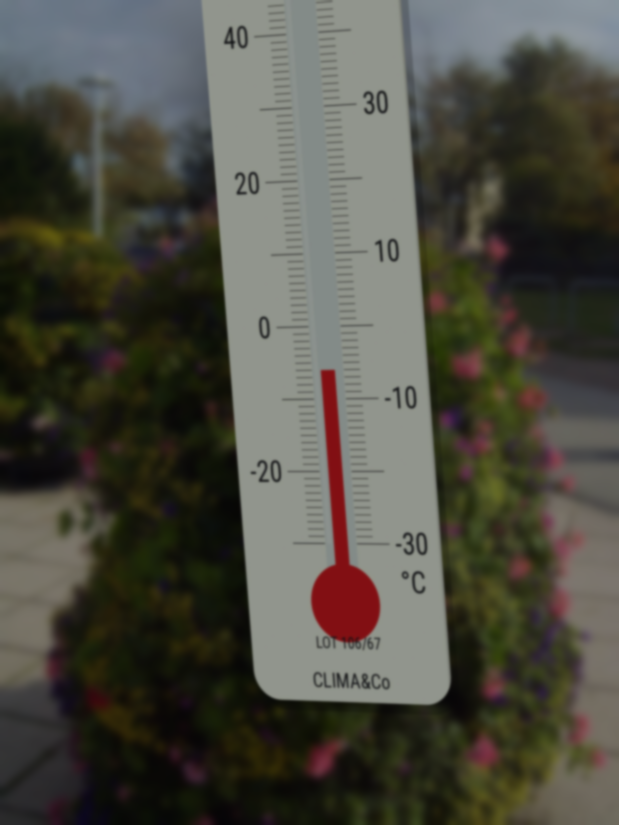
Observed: -6 °C
